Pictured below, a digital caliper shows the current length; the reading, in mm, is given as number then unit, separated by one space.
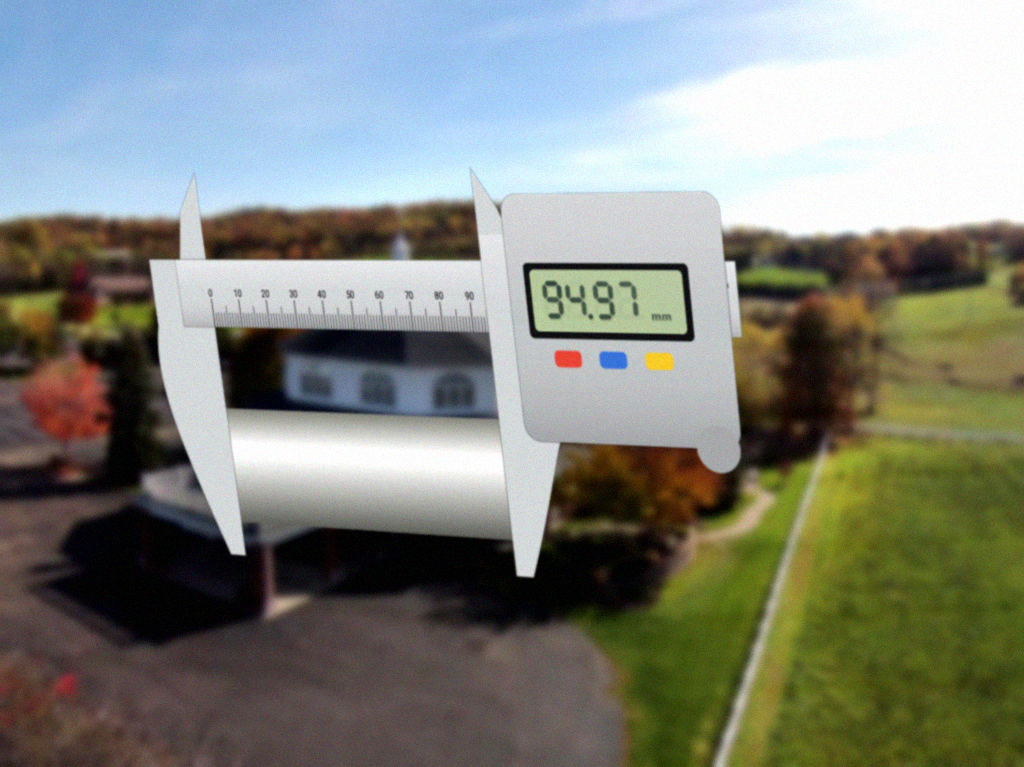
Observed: 94.97 mm
